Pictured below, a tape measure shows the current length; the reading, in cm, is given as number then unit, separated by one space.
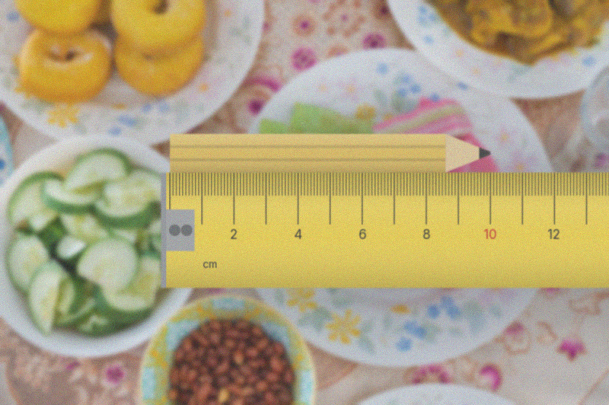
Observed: 10 cm
